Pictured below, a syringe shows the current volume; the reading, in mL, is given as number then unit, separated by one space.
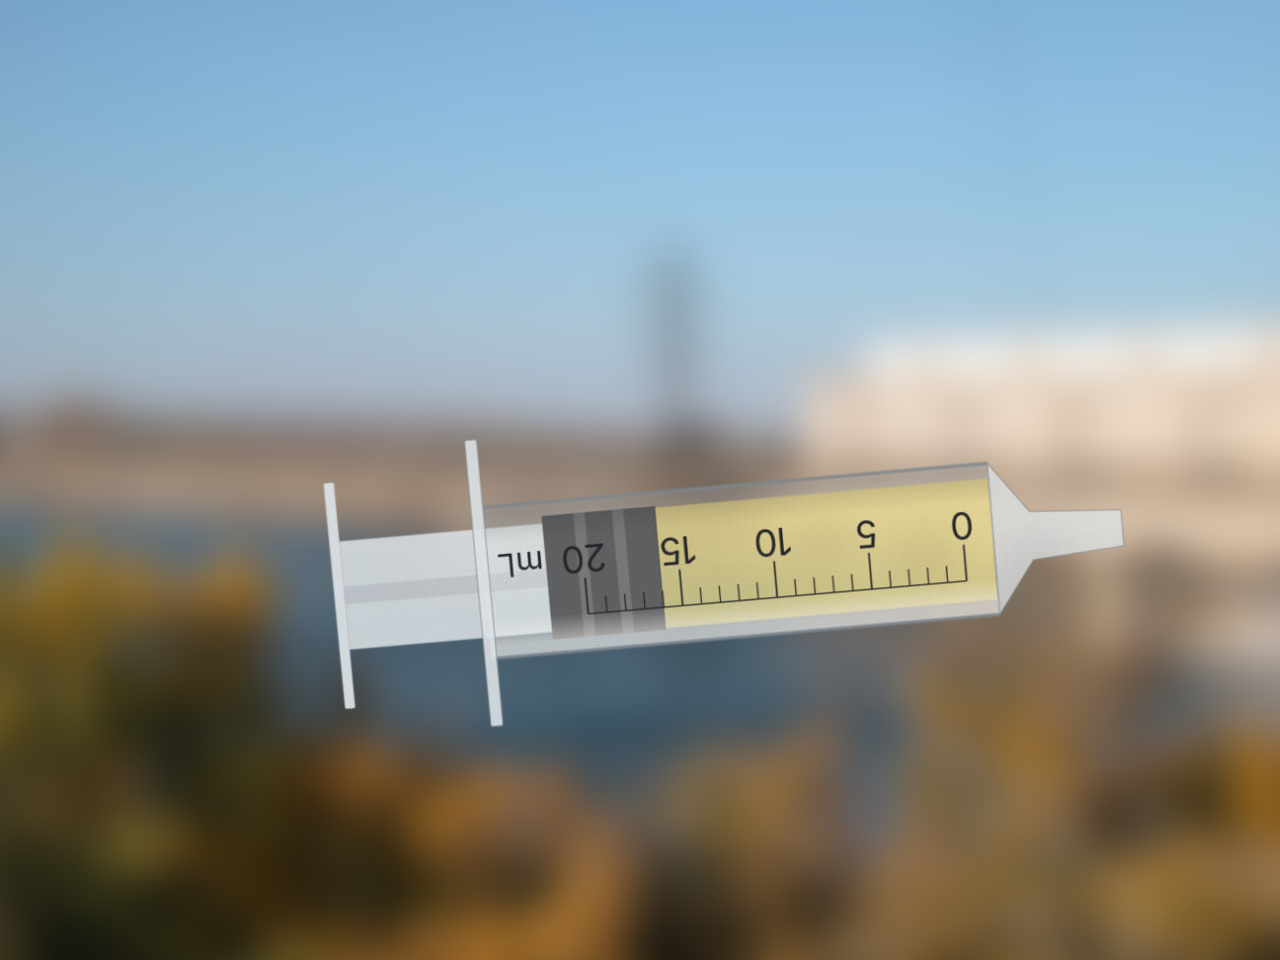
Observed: 16 mL
